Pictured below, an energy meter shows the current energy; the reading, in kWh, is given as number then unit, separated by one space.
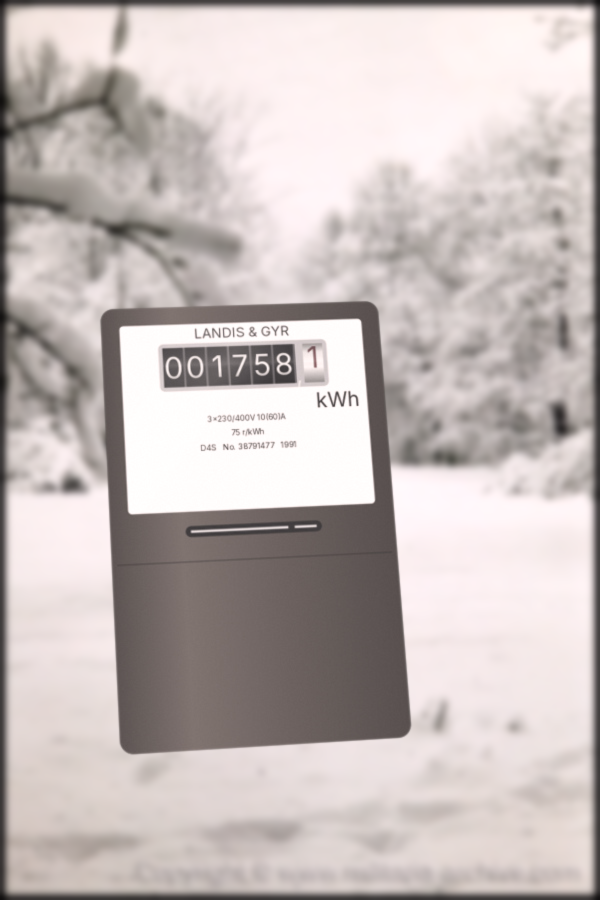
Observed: 1758.1 kWh
